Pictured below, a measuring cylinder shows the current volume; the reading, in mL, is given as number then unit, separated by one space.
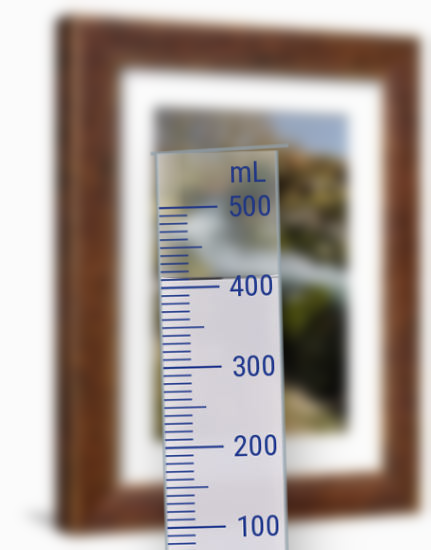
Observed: 410 mL
